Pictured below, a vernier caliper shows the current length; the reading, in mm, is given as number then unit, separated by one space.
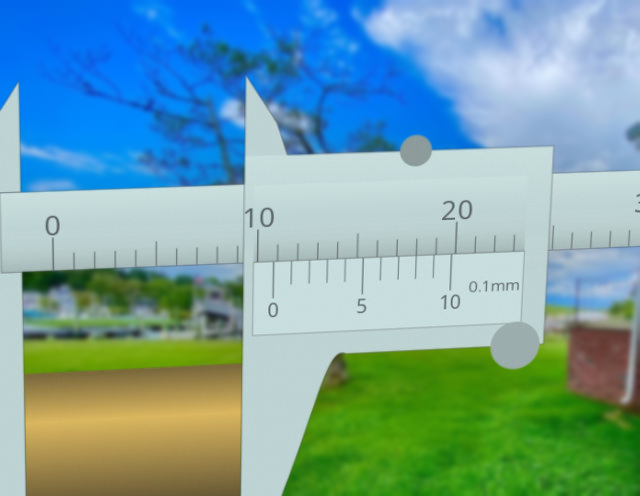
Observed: 10.8 mm
